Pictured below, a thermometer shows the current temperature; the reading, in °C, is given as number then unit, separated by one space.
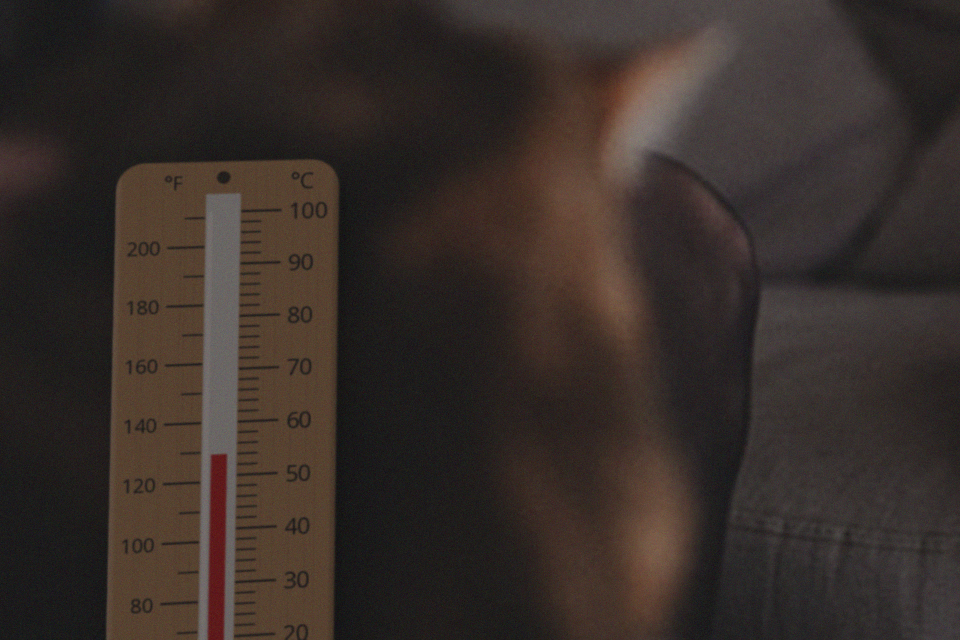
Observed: 54 °C
